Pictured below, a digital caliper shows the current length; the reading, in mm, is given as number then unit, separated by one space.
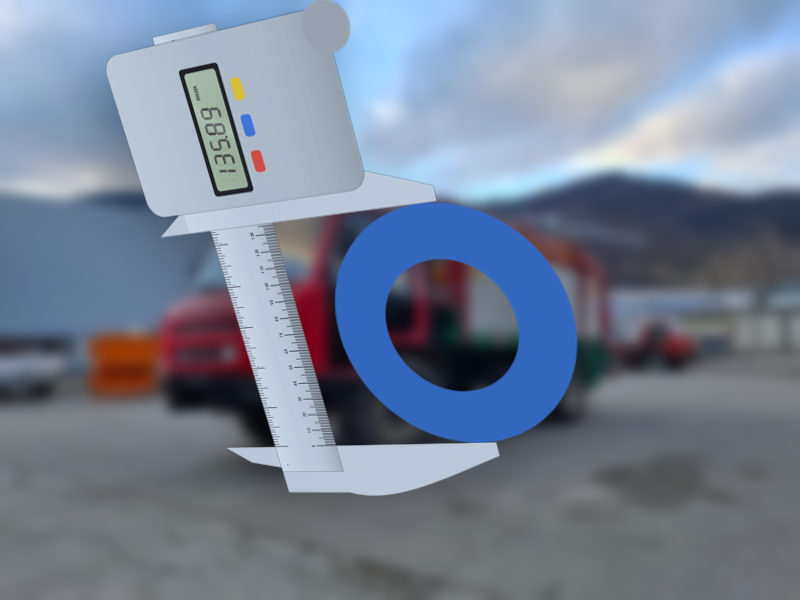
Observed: 135.89 mm
